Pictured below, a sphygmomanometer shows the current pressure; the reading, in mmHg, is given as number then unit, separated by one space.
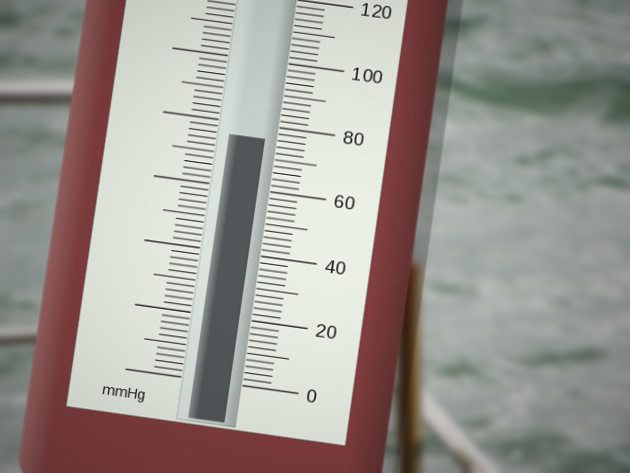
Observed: 76 mmHg
